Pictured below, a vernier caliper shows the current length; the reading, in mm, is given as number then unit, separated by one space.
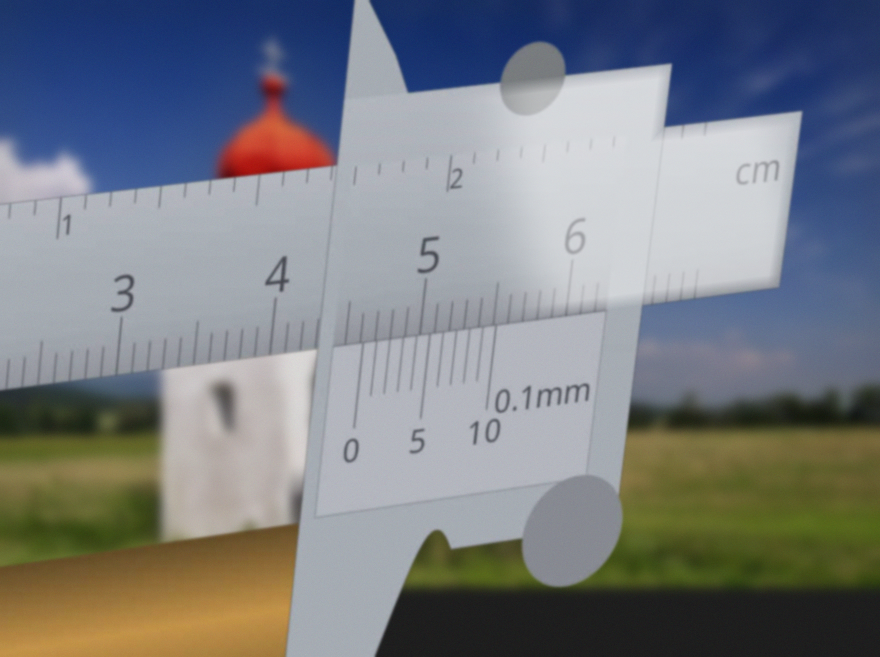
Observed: 46.2 mm
